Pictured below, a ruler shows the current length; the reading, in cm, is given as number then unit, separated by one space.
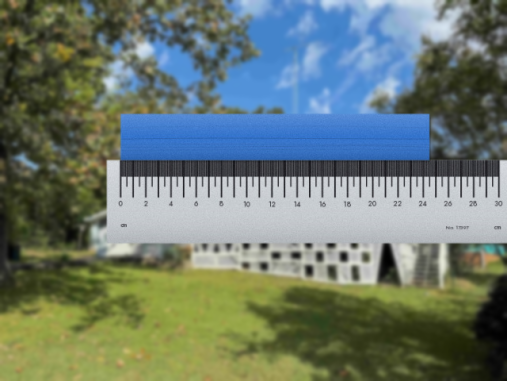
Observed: 24.5 cm
